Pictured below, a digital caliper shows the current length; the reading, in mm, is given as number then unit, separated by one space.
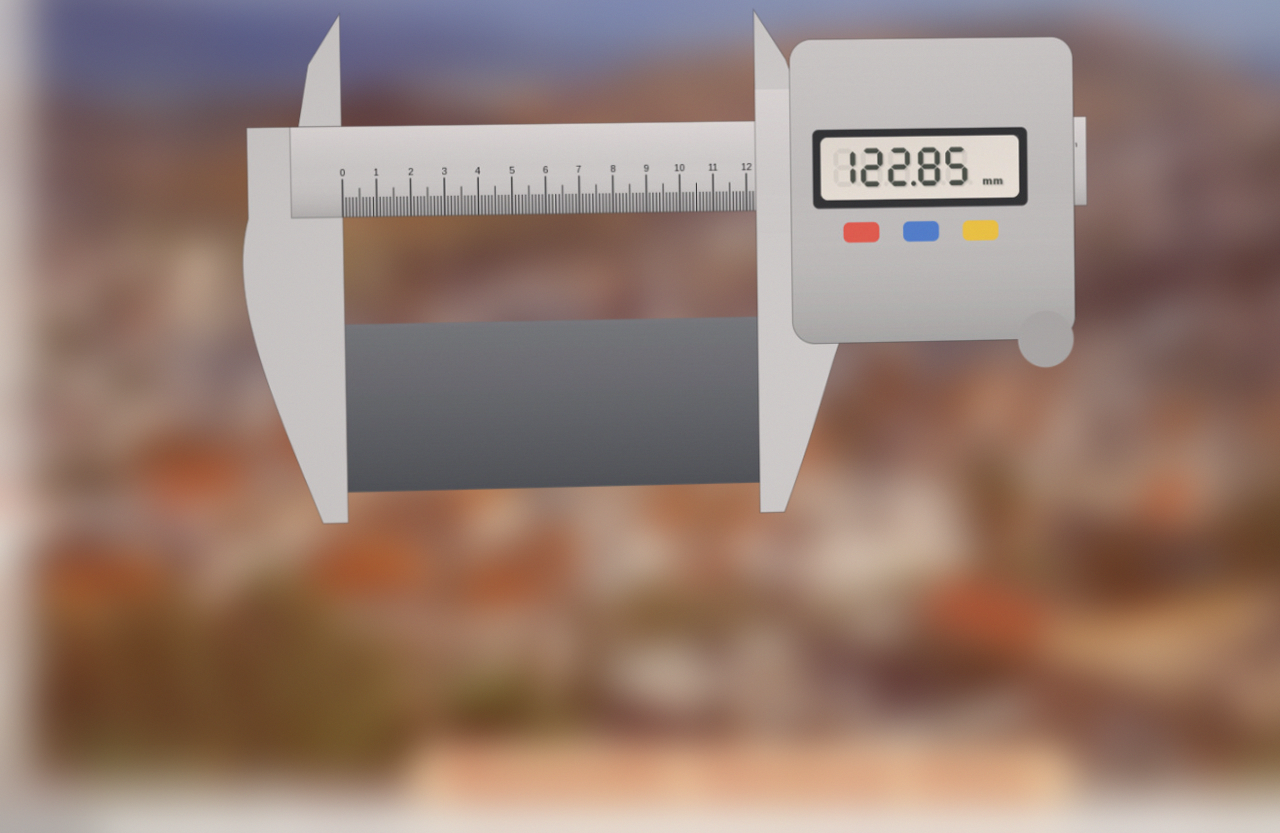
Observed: 122.85 mm
